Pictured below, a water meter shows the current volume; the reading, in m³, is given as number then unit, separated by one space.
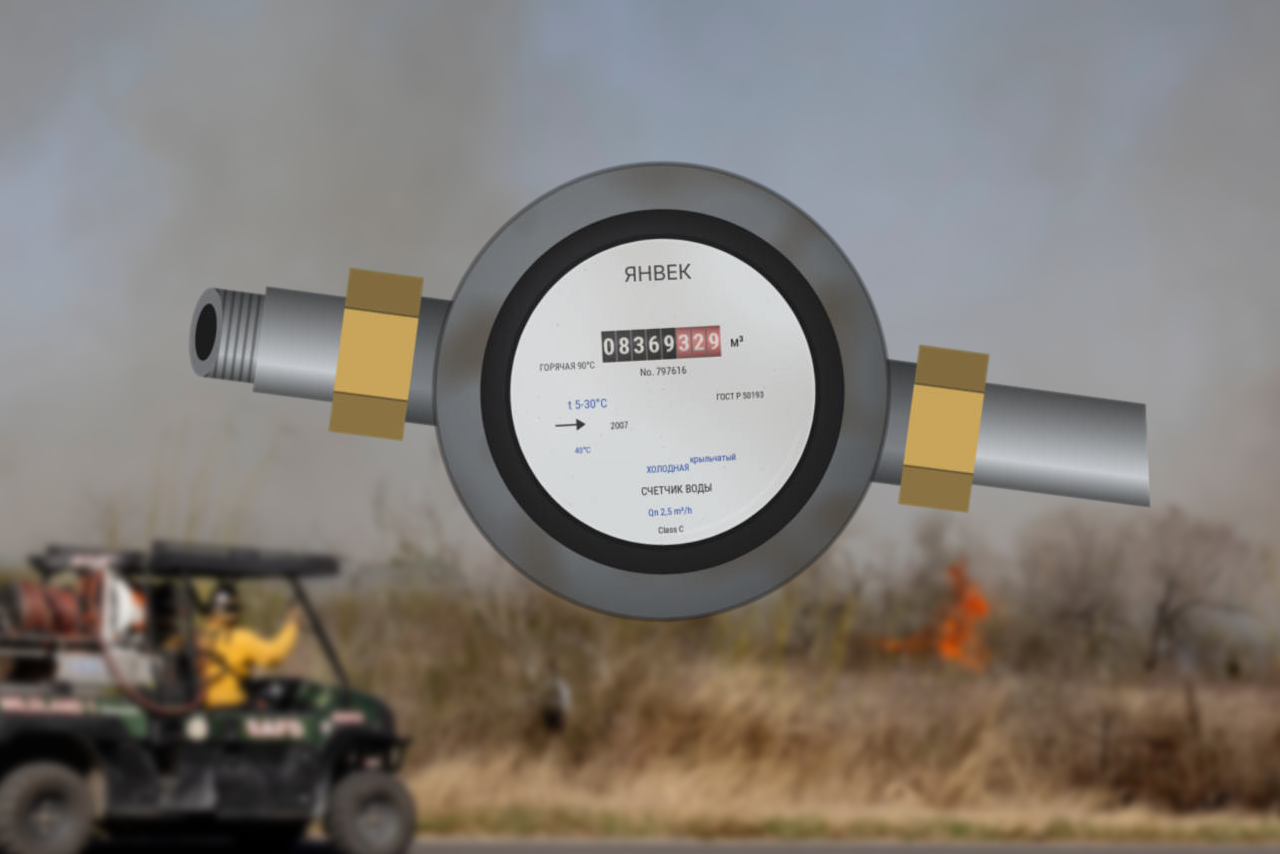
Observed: 8369.329 m³
